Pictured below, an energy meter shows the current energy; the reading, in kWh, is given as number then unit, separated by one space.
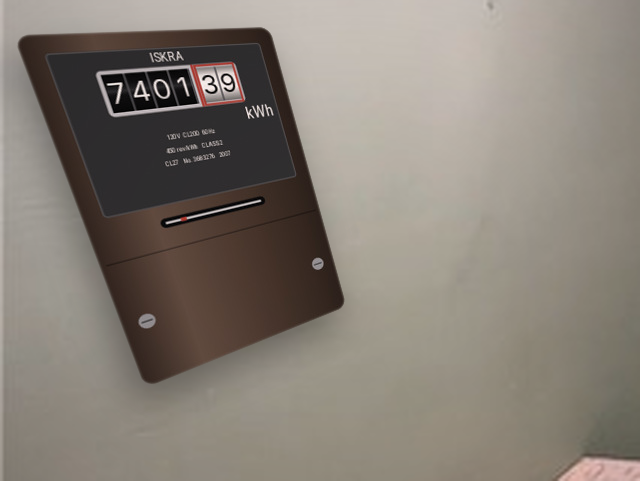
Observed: 7401.39 kWh
